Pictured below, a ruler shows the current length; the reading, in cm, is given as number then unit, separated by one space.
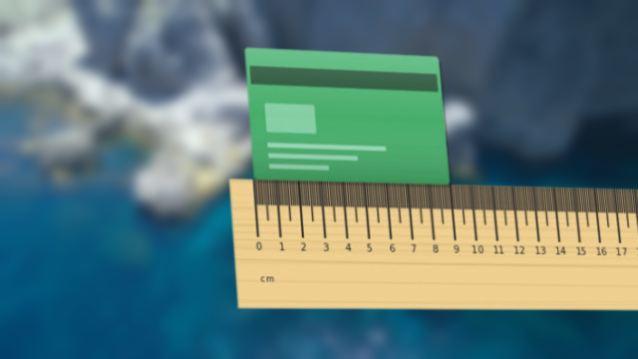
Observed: 9 cm
